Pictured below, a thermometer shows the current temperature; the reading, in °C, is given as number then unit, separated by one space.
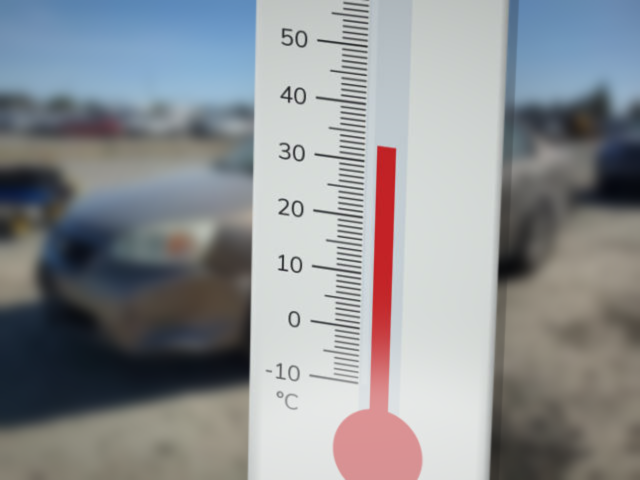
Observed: 33 °C
